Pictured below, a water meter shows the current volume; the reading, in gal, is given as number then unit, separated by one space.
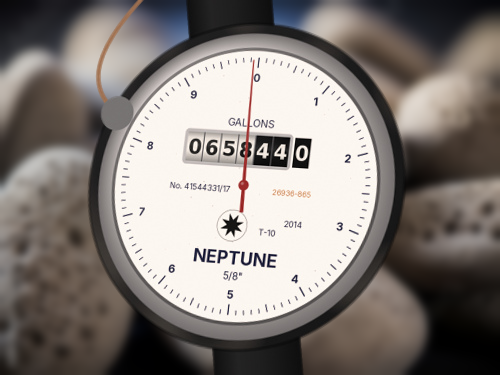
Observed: 658439.9 gal
